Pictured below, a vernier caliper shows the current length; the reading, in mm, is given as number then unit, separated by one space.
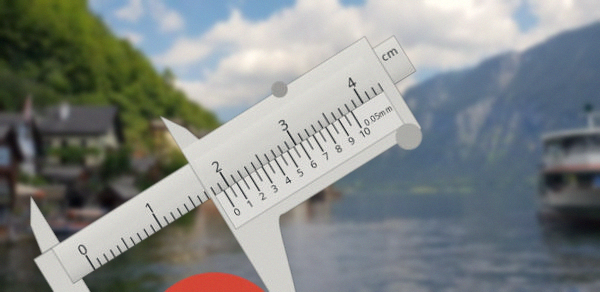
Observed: 19.2 mm
